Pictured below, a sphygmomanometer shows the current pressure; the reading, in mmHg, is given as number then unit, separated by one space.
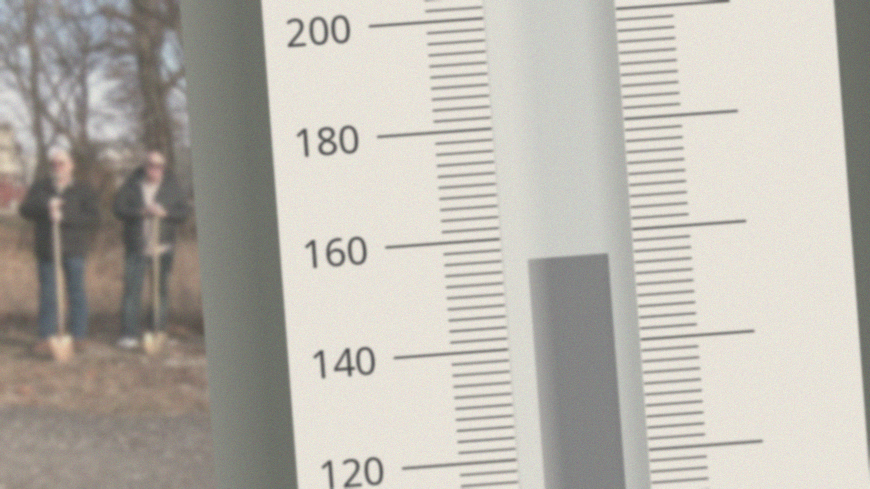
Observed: 156 mmHg
